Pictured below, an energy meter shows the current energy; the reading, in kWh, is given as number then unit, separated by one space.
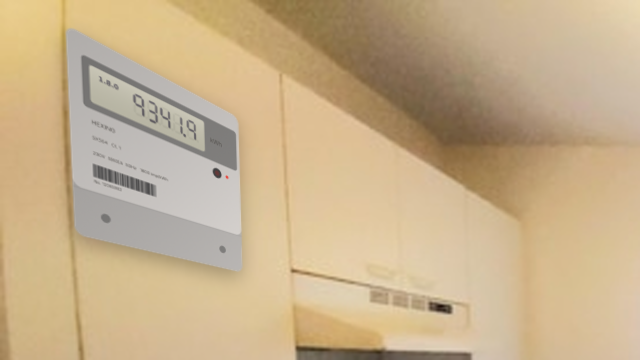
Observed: 9341.9 kWh
